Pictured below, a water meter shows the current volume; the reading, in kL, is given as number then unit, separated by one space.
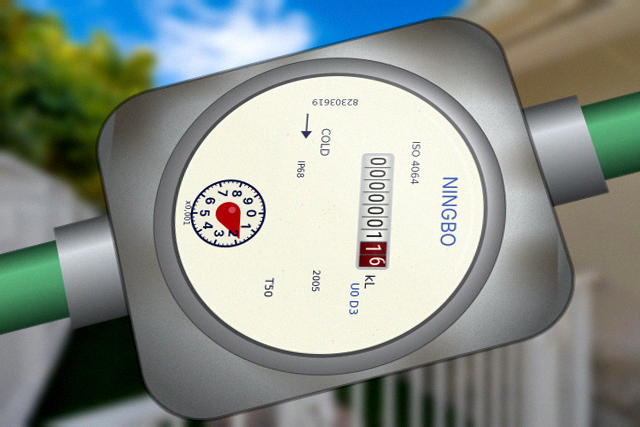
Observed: 1.161 kL
